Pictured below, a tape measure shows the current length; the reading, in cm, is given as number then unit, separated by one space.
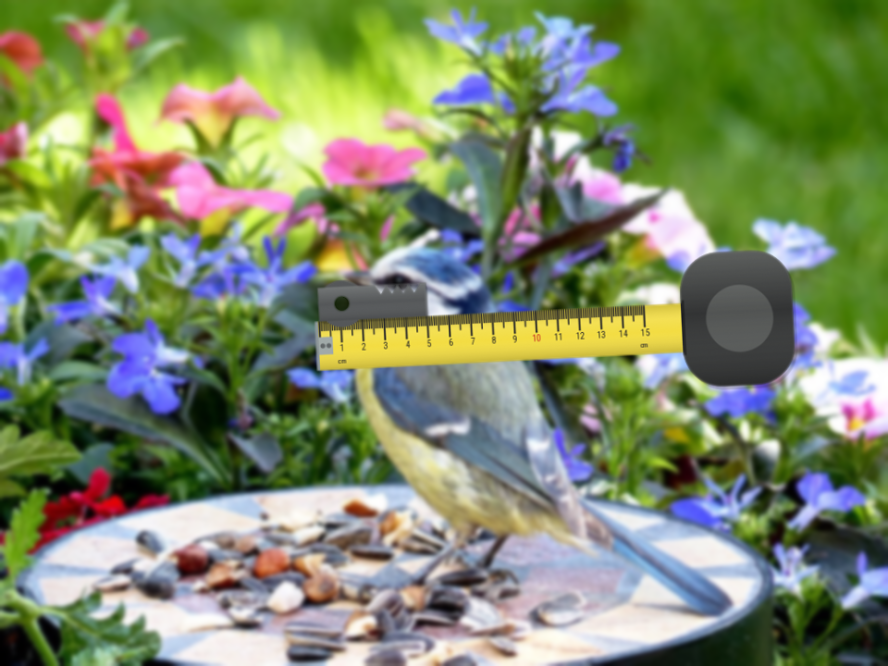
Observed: 5 cm
